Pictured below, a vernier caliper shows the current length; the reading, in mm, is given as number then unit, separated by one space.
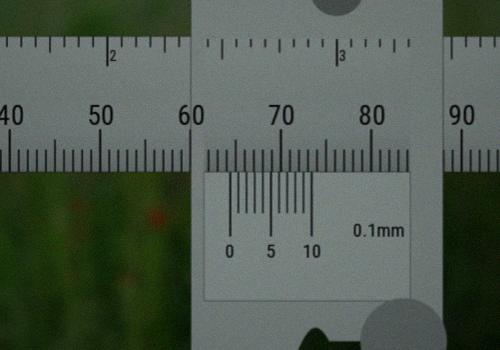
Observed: 64.4 mm
